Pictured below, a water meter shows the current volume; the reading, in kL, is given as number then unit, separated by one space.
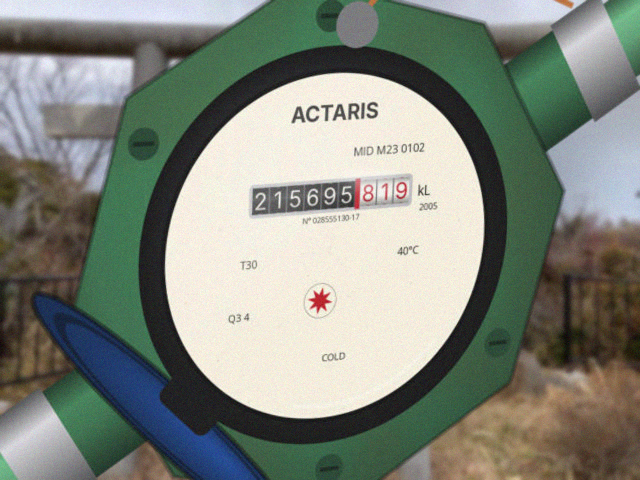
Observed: 215695.819 kL
